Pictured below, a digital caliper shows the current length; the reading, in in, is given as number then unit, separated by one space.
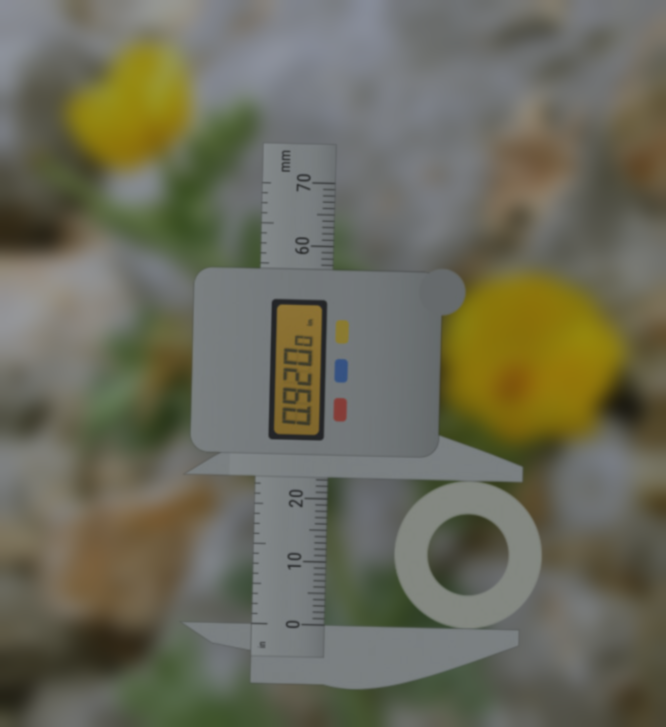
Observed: 0.9200 in
